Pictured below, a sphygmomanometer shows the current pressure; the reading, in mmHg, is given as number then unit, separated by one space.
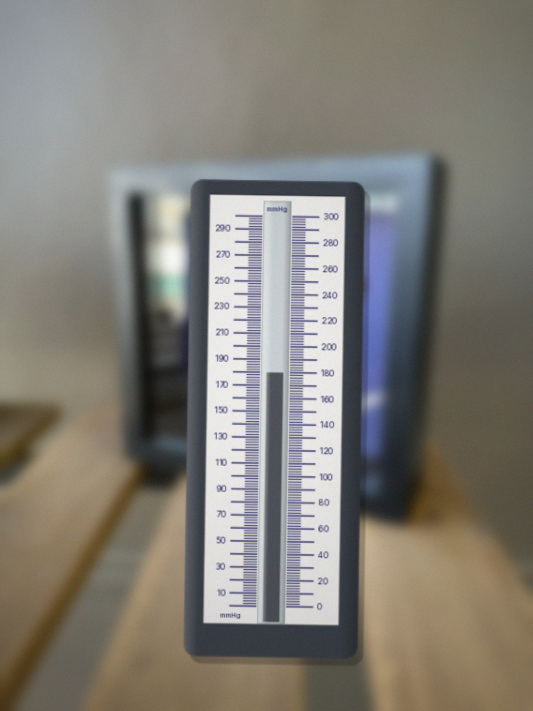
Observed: 180 mmHg
